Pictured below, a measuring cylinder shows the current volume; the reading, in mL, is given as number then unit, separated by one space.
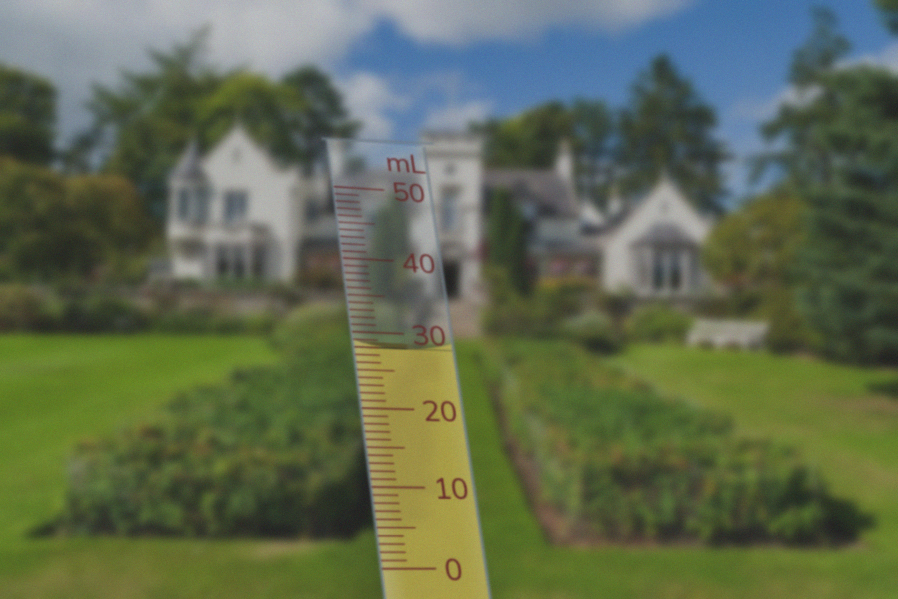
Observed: 28 mL
